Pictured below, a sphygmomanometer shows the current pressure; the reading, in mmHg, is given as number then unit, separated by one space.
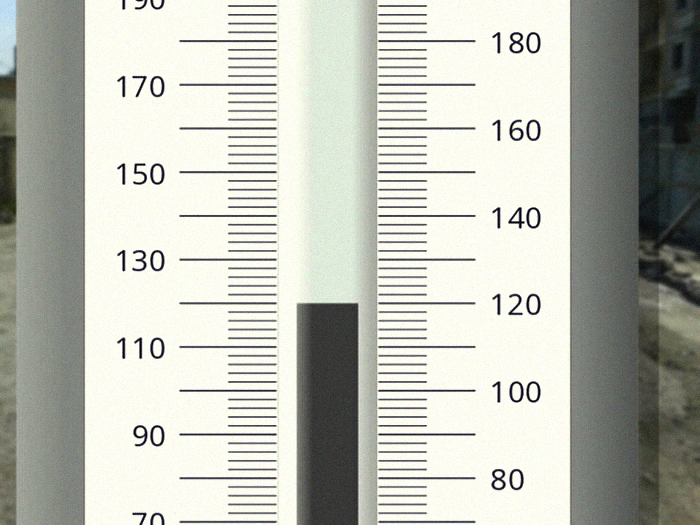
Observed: 120 mmHg
